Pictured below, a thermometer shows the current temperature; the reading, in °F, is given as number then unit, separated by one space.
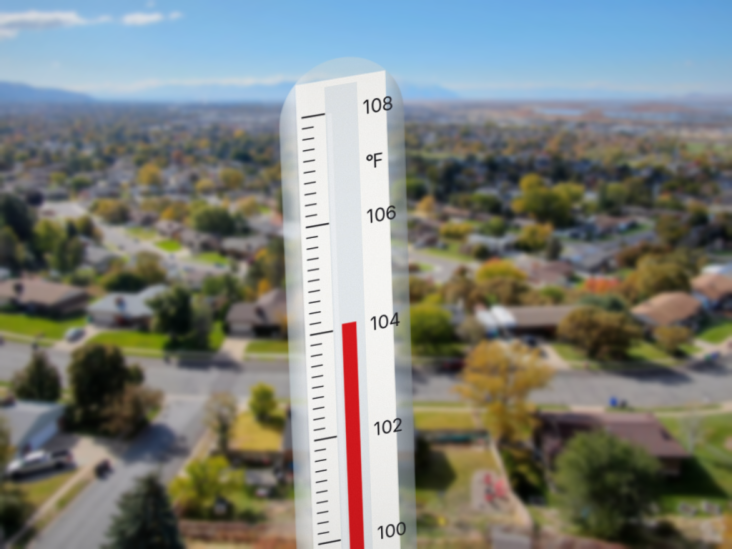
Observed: 104.1 °F
